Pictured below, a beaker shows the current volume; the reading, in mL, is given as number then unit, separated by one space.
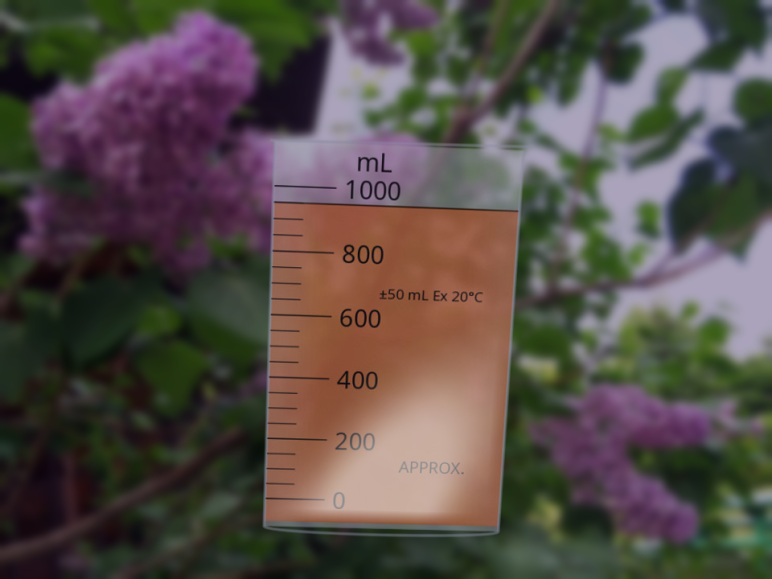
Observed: 950 mL
